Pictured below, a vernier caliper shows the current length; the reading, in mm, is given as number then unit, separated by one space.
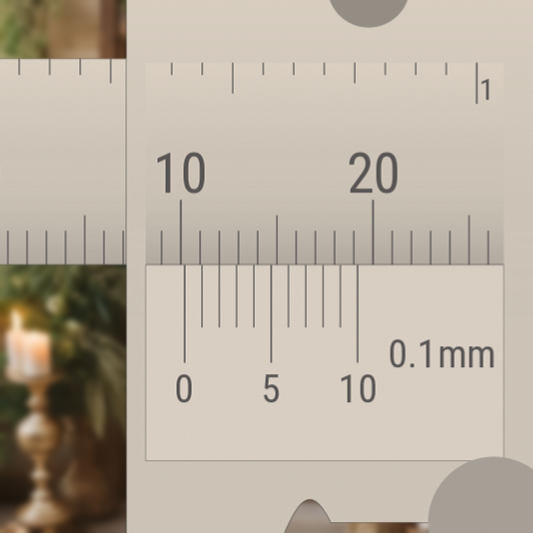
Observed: 10.2 mm
